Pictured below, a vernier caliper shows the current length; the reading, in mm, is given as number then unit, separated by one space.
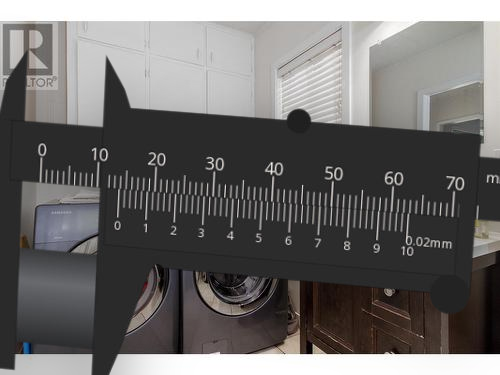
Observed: 13.8 mm
